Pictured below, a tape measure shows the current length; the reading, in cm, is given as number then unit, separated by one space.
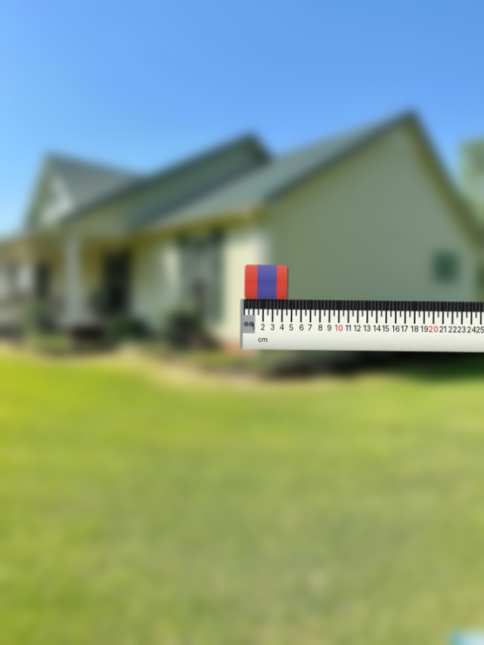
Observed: 4.5 cm
